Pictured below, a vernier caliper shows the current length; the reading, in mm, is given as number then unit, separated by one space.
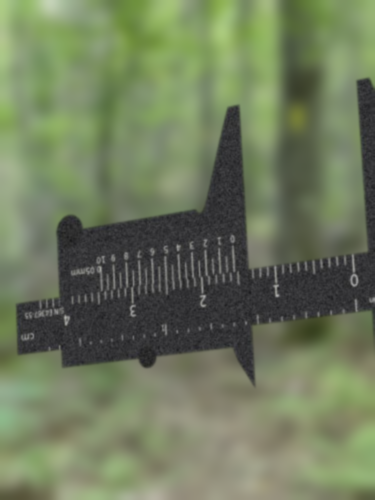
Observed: 15.5 mm
